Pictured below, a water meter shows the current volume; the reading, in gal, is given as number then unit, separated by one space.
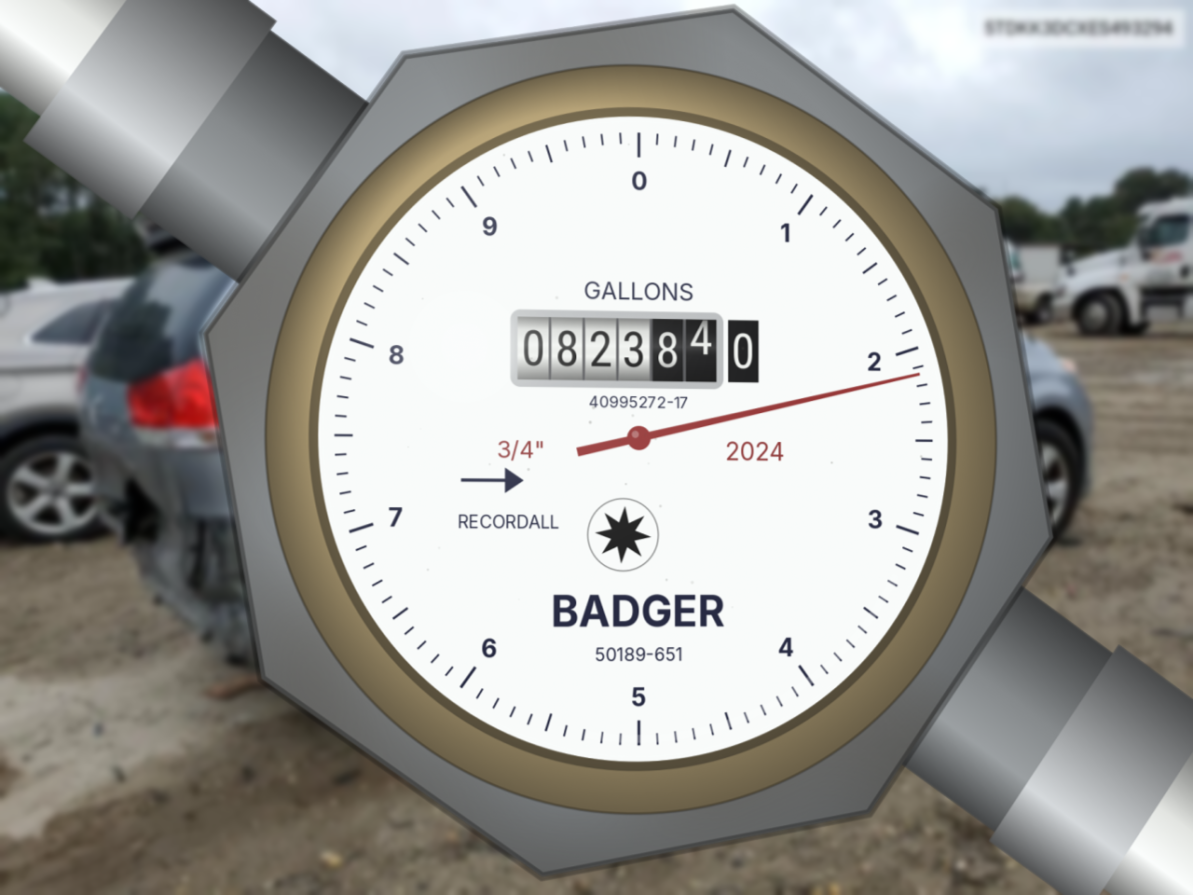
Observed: 823842.1 gal
